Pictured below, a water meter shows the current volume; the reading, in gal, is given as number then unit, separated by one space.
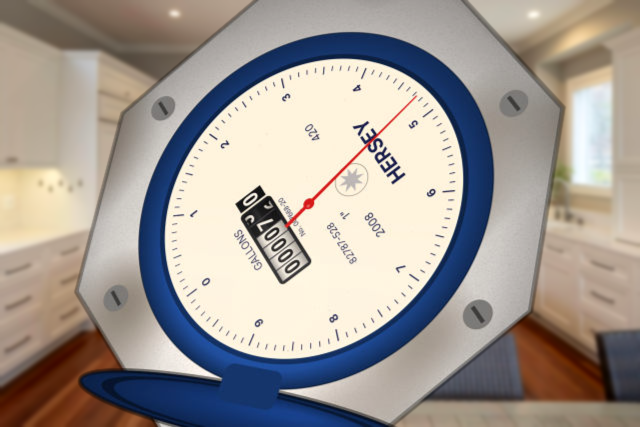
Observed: 754.7 gal
